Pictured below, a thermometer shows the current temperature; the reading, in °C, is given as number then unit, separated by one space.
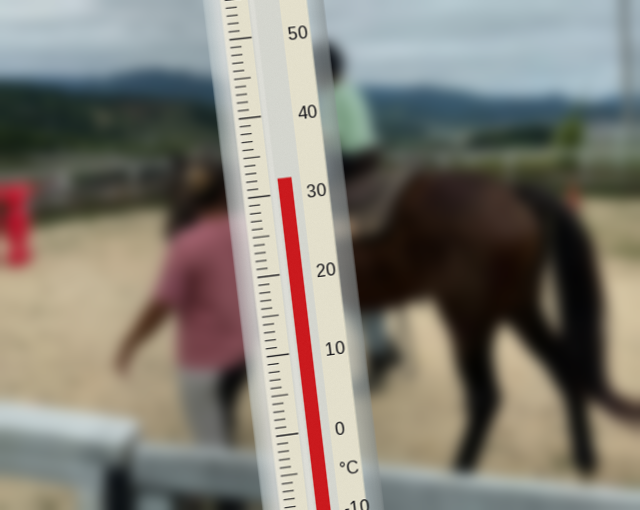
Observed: 32 °C
